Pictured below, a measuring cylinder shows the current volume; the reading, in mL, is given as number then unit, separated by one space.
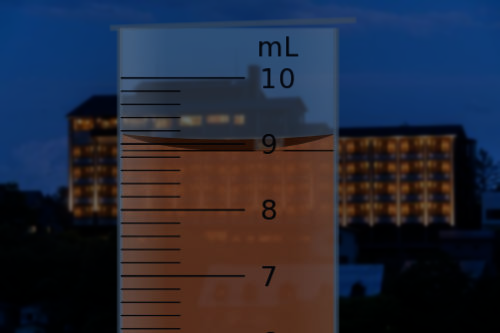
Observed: 8.9 mL
